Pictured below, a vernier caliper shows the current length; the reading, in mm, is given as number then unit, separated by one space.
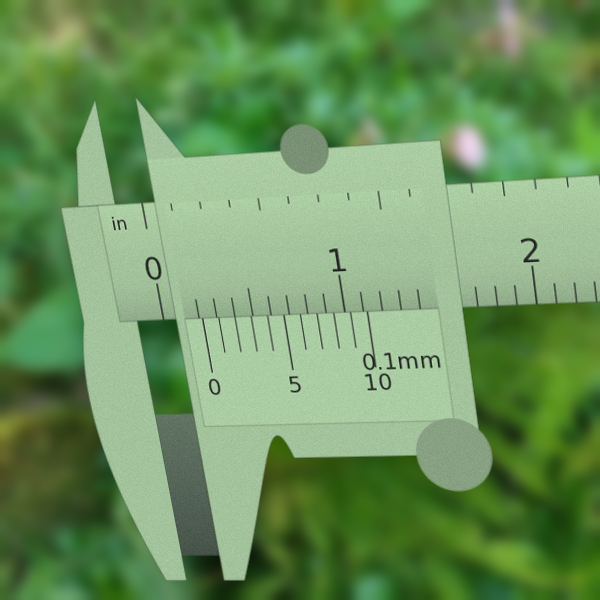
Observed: 2.2 mm
